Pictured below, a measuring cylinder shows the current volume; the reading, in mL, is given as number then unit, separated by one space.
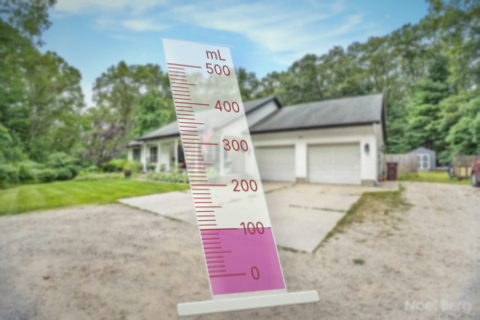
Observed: 100 mL
